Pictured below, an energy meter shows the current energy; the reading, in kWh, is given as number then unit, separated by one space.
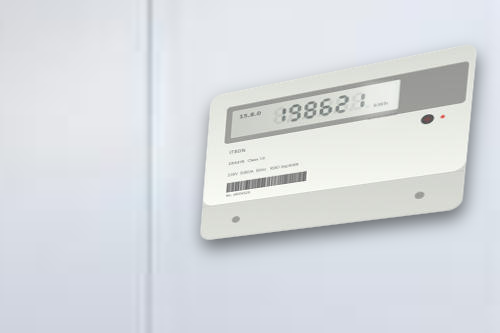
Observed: 198621 kWh
